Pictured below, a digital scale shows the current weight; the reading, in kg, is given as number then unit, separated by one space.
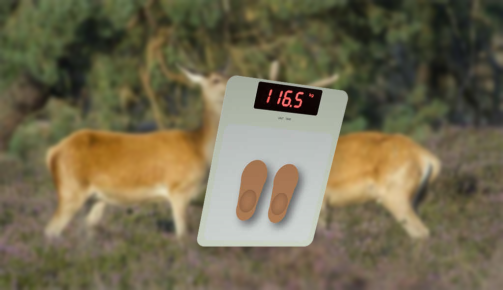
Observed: 116.5 kg
